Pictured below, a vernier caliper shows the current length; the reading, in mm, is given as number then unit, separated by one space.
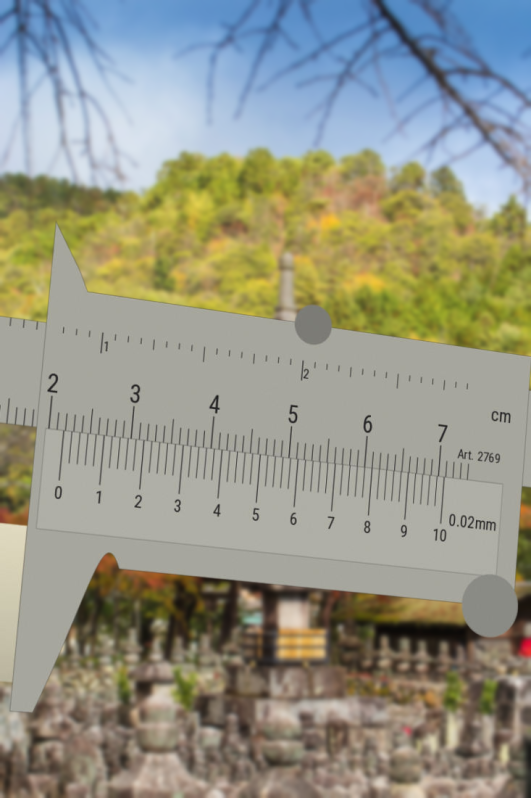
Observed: 21.8 mm
